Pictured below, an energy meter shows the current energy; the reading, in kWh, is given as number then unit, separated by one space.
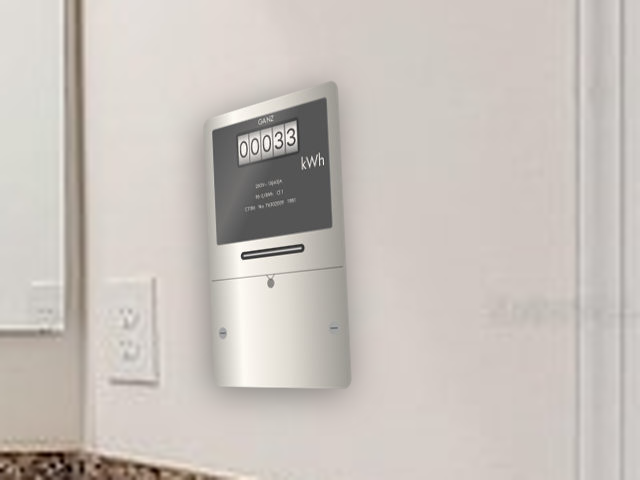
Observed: 33 kWh
